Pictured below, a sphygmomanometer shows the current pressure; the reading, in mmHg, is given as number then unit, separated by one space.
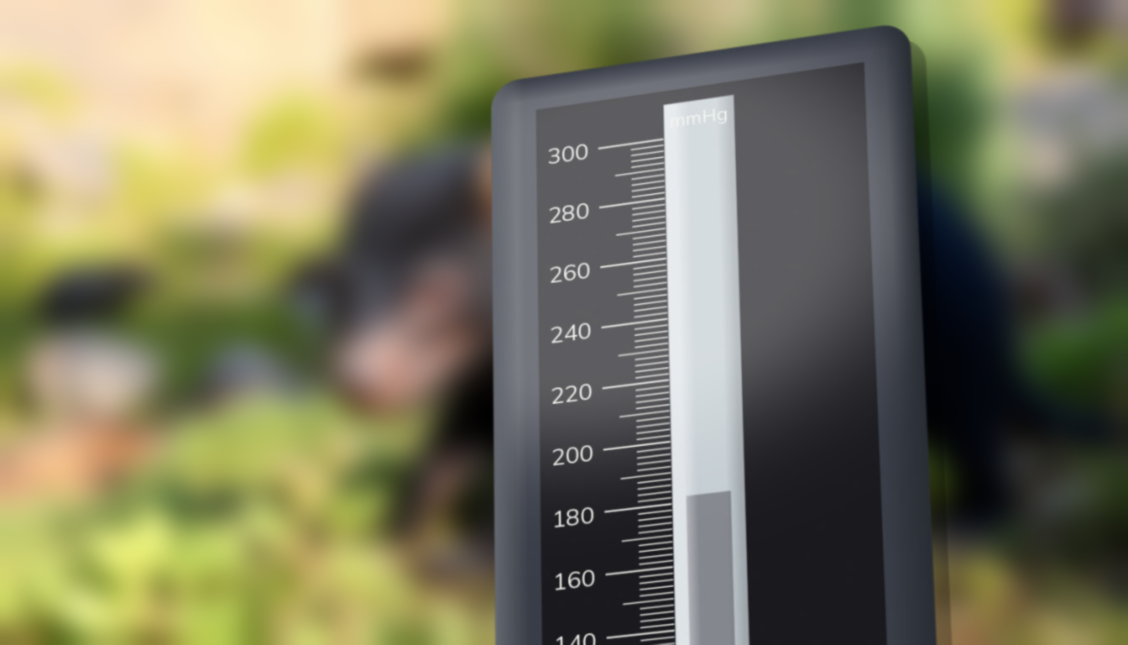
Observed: 182 mmHg
